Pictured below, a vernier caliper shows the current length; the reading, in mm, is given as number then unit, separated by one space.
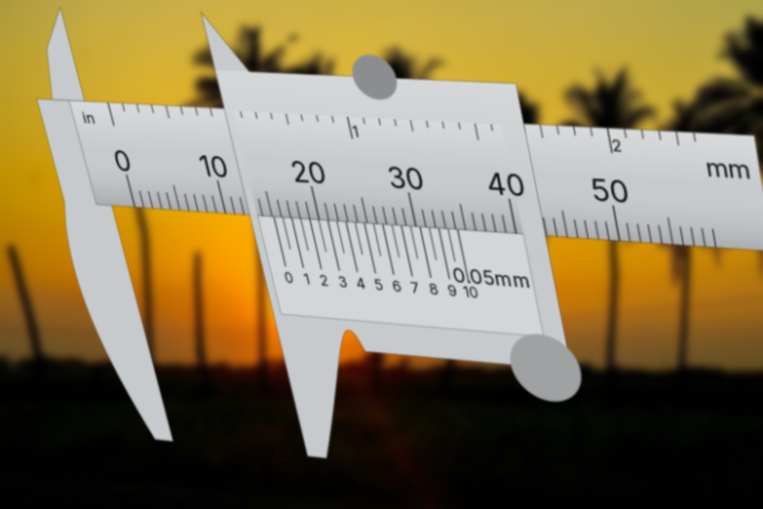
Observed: 15.2 mm
